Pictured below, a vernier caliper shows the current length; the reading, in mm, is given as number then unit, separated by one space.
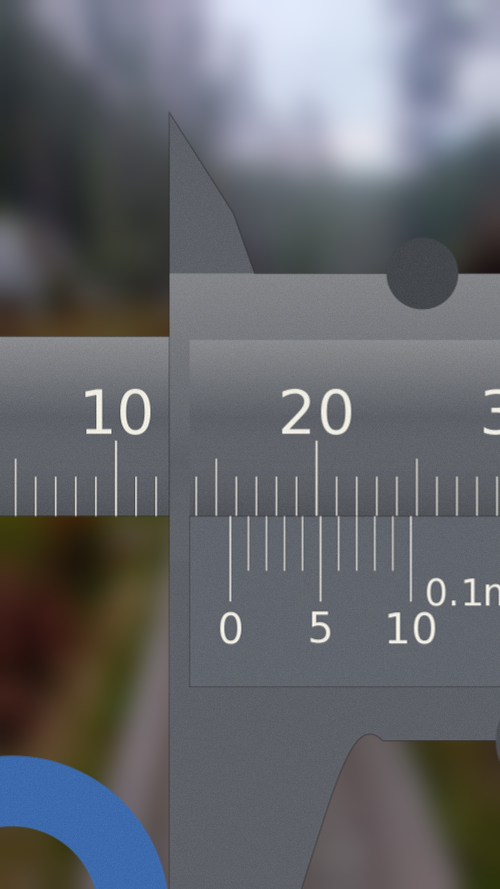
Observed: 15.7 mm
